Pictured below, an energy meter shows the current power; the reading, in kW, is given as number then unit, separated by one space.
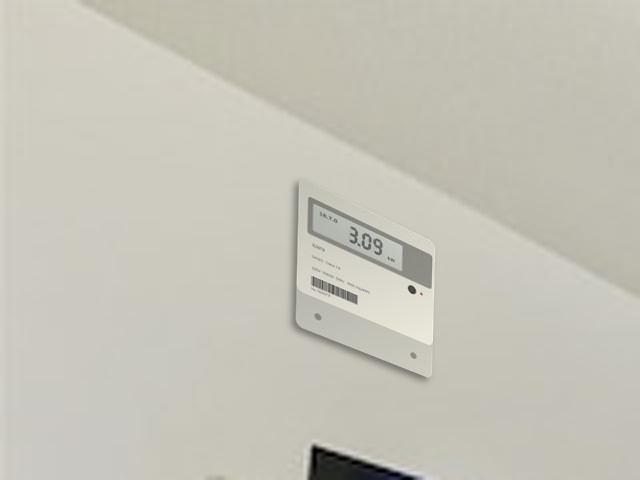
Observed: 3.09 kW
